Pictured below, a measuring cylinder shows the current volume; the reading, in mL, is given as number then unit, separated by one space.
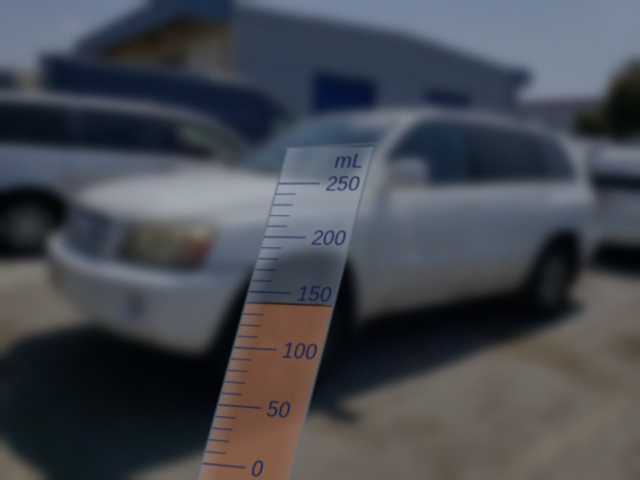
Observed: 140 mL
